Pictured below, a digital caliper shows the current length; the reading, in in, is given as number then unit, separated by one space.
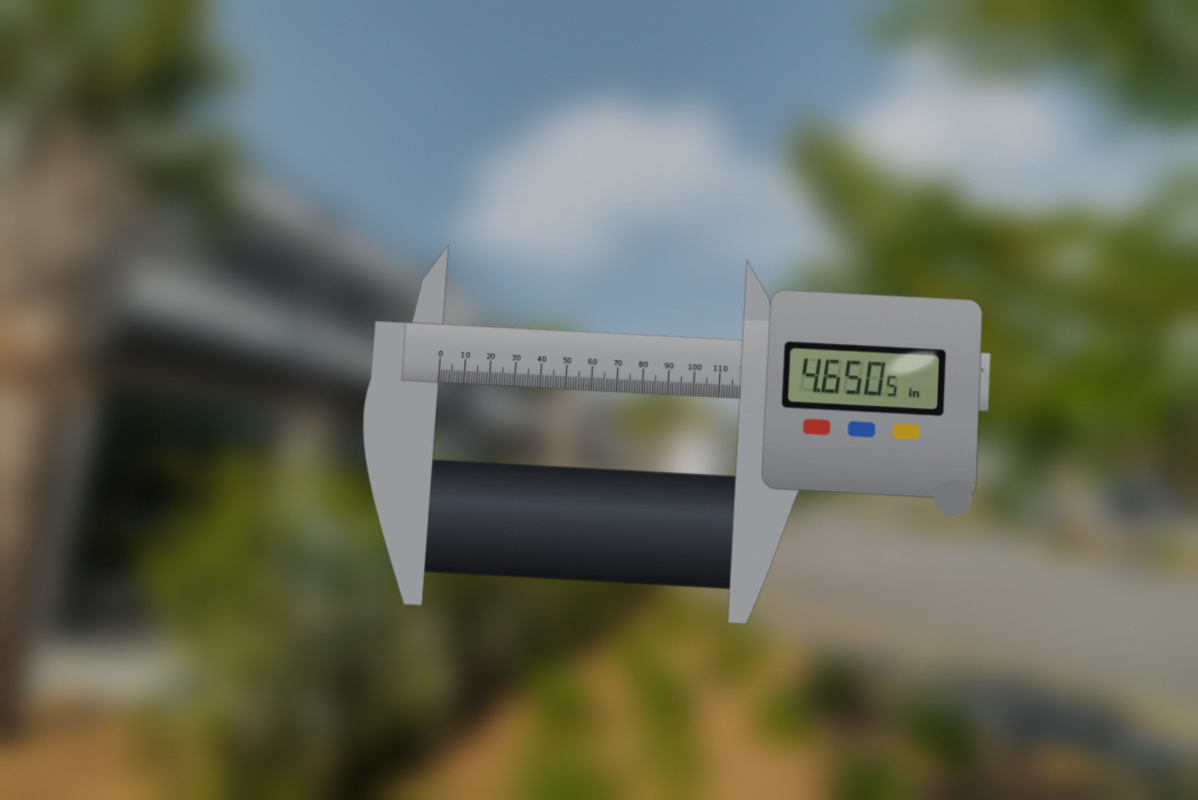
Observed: 4.6505 in
